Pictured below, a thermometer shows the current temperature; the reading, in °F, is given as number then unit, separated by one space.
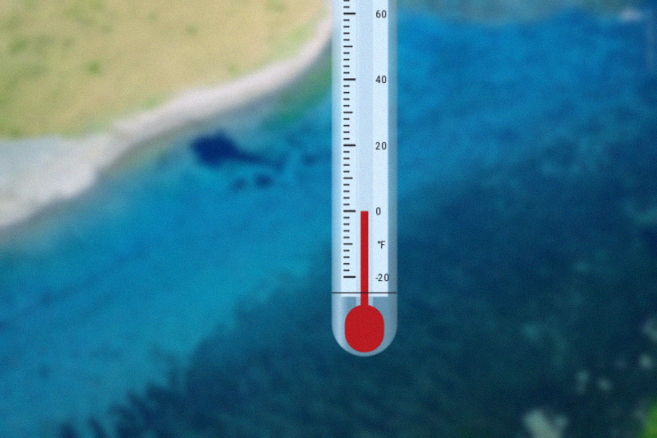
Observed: 0 °F
